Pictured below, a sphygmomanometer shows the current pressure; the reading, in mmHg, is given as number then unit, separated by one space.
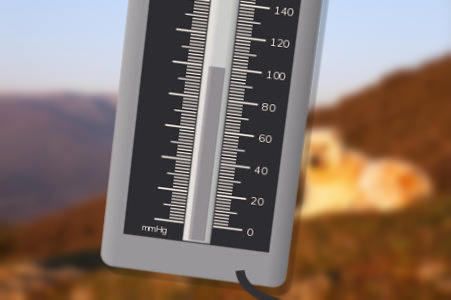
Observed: 100 mmHg
